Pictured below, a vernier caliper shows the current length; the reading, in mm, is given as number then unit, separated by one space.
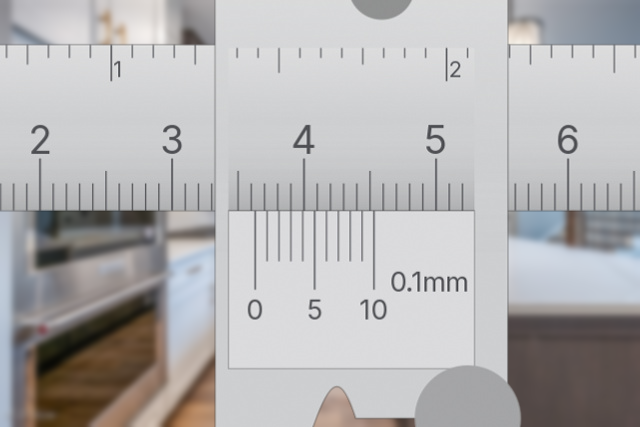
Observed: 36.3 mm
